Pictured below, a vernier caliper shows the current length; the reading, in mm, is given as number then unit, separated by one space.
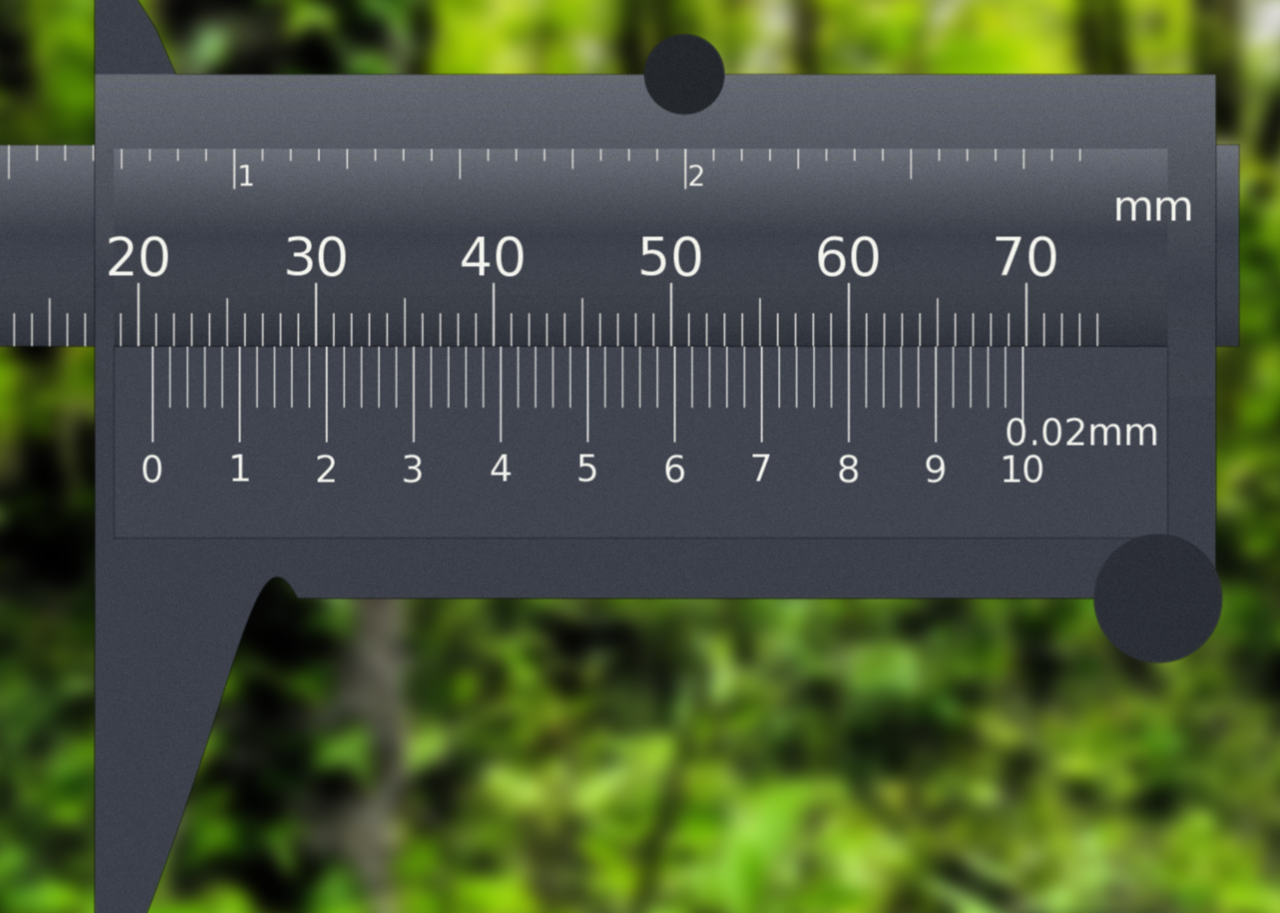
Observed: 20.8 mm
